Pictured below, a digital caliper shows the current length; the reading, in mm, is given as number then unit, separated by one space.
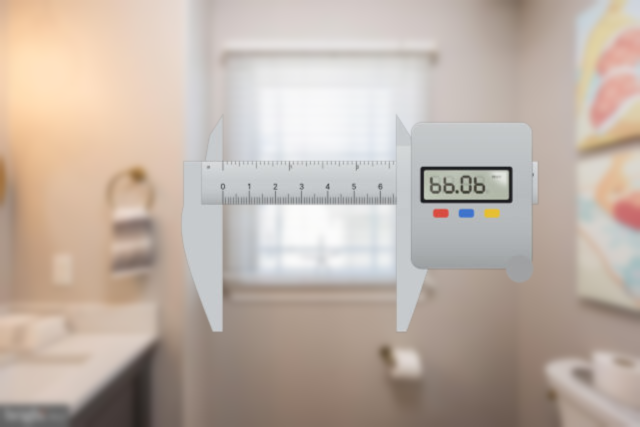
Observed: 66.06 mm
